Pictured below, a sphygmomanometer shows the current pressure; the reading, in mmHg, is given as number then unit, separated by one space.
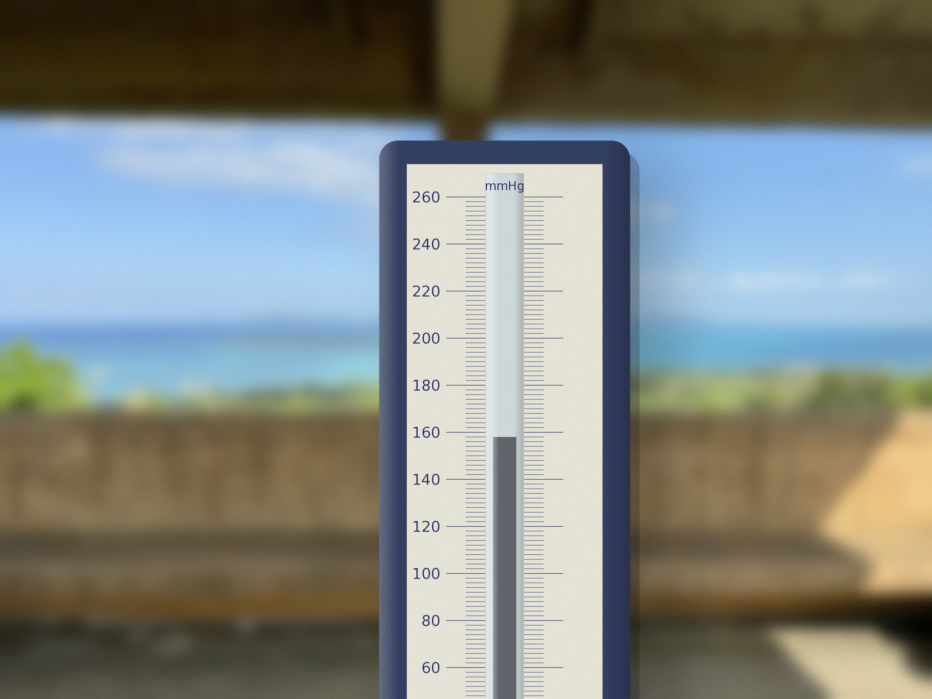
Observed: 158 mmHg
